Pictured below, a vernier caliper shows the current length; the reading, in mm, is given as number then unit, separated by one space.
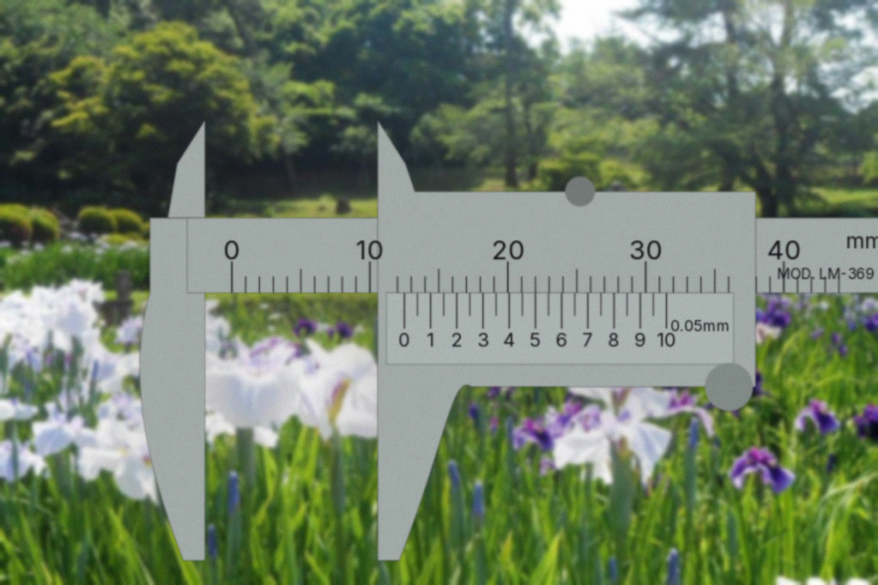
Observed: 12.5 mm
